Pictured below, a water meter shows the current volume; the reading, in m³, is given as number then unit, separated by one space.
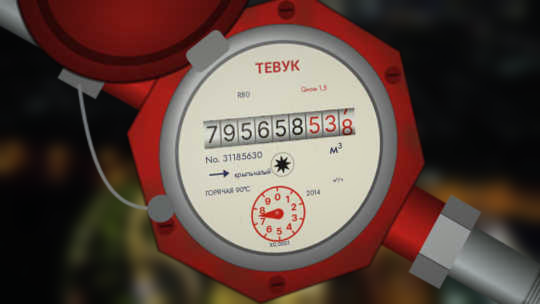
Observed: 795658.5377 m³
